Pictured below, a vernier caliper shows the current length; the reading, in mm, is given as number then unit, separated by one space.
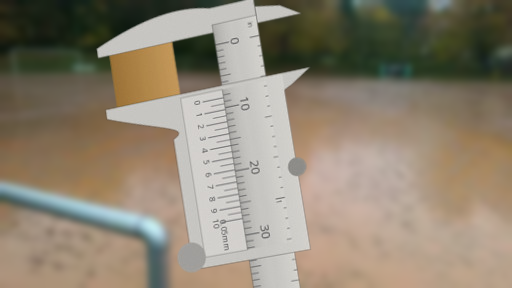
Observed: 8.4 mm
